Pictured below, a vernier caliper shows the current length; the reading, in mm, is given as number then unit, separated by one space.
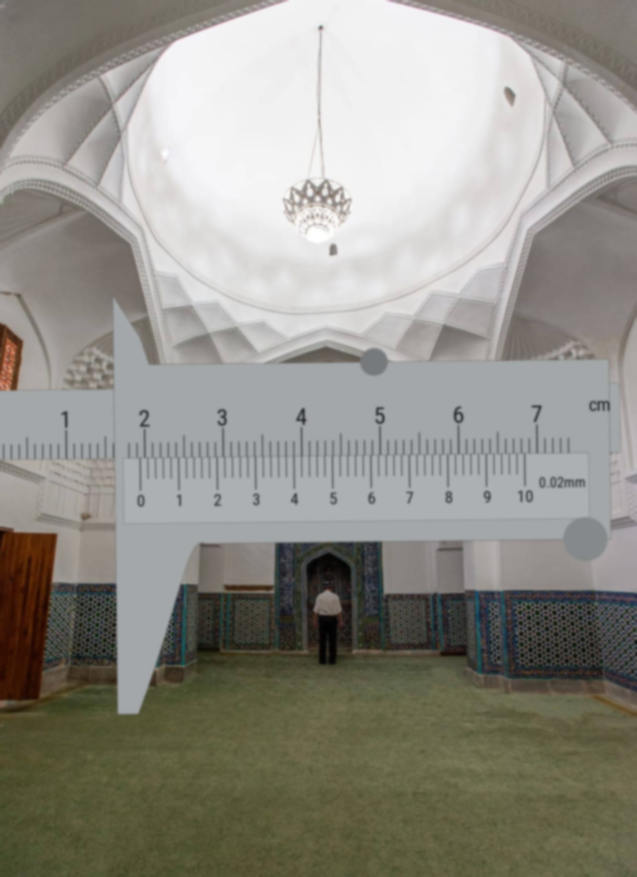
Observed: 19.4 mm
